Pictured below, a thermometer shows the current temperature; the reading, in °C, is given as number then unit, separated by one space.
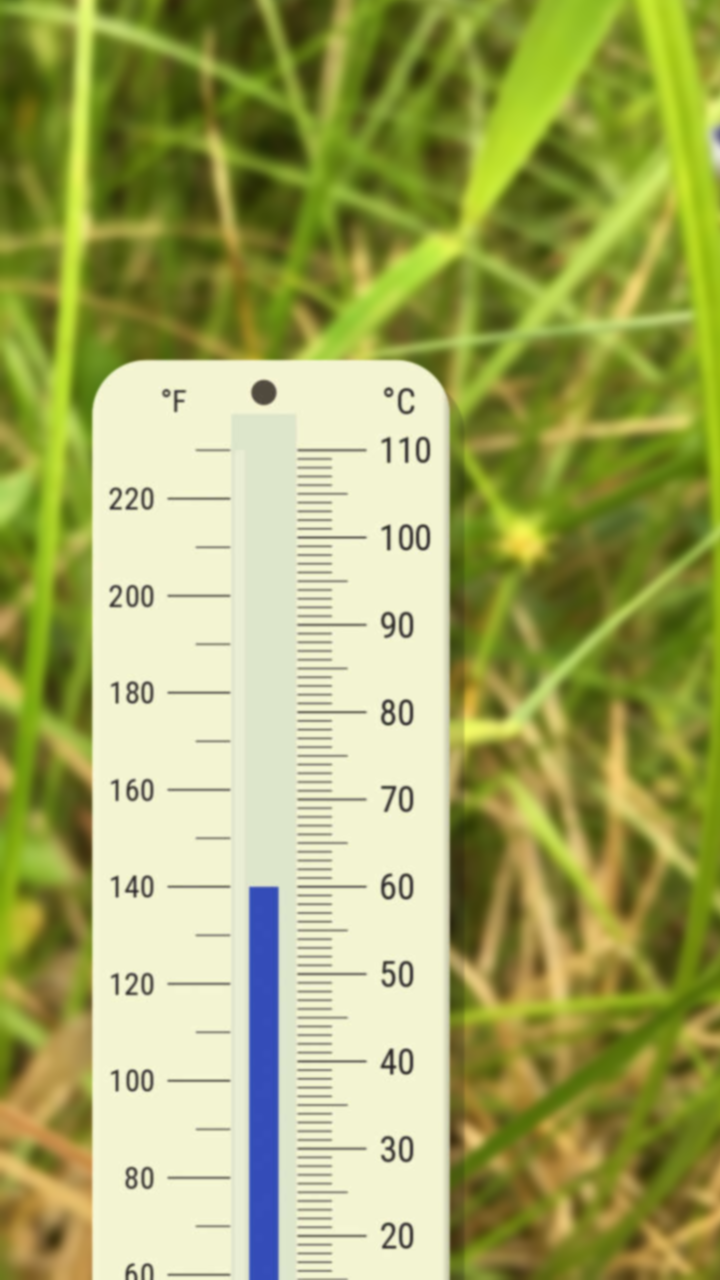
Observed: 60 °C
